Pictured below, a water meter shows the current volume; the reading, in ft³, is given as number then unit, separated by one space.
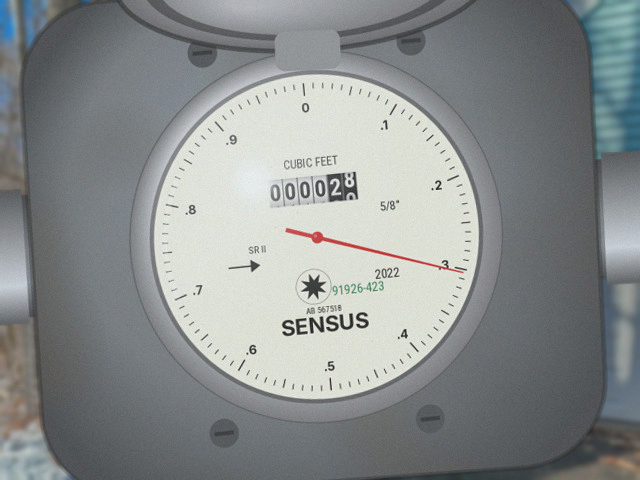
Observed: 28.30 ft³
